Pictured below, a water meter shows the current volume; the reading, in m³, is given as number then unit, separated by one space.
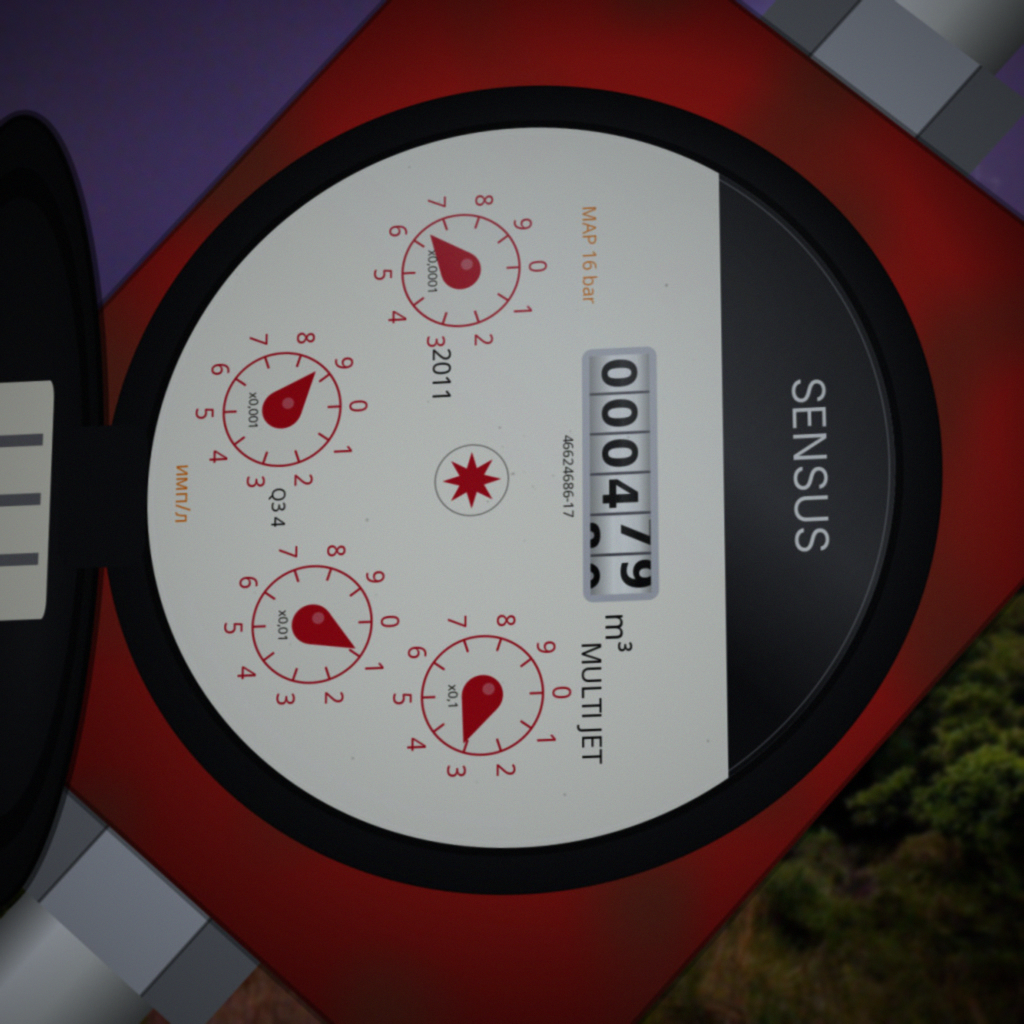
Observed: 479.3086 m³
